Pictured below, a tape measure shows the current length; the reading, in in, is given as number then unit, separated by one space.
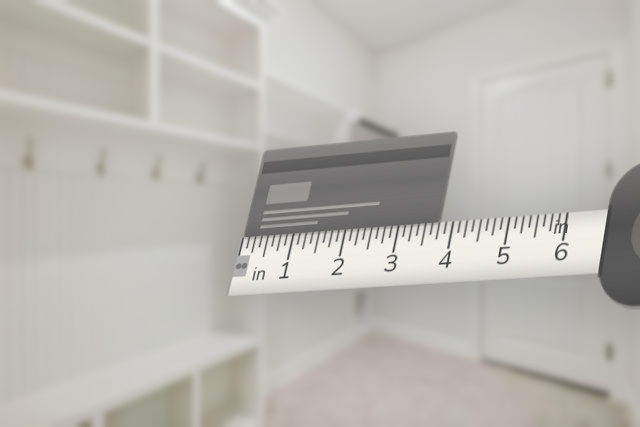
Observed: 3.75 in
